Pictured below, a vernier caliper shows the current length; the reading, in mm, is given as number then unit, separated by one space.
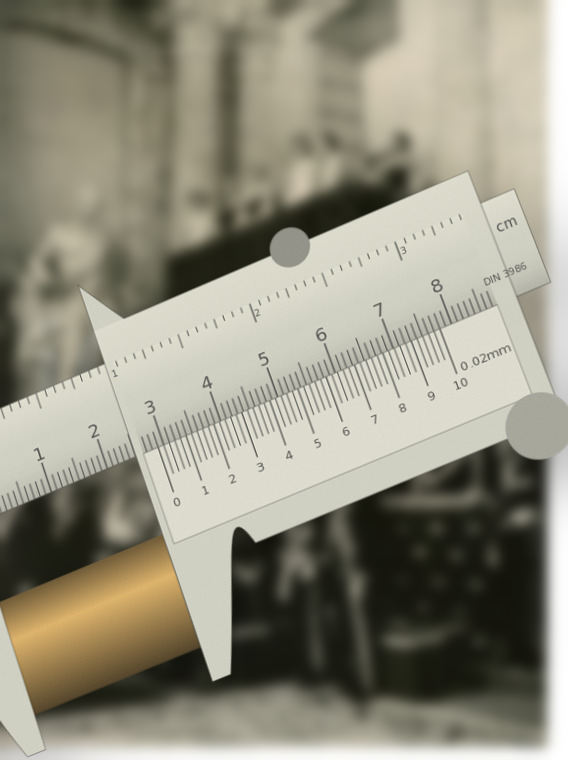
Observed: 29.0 mm
